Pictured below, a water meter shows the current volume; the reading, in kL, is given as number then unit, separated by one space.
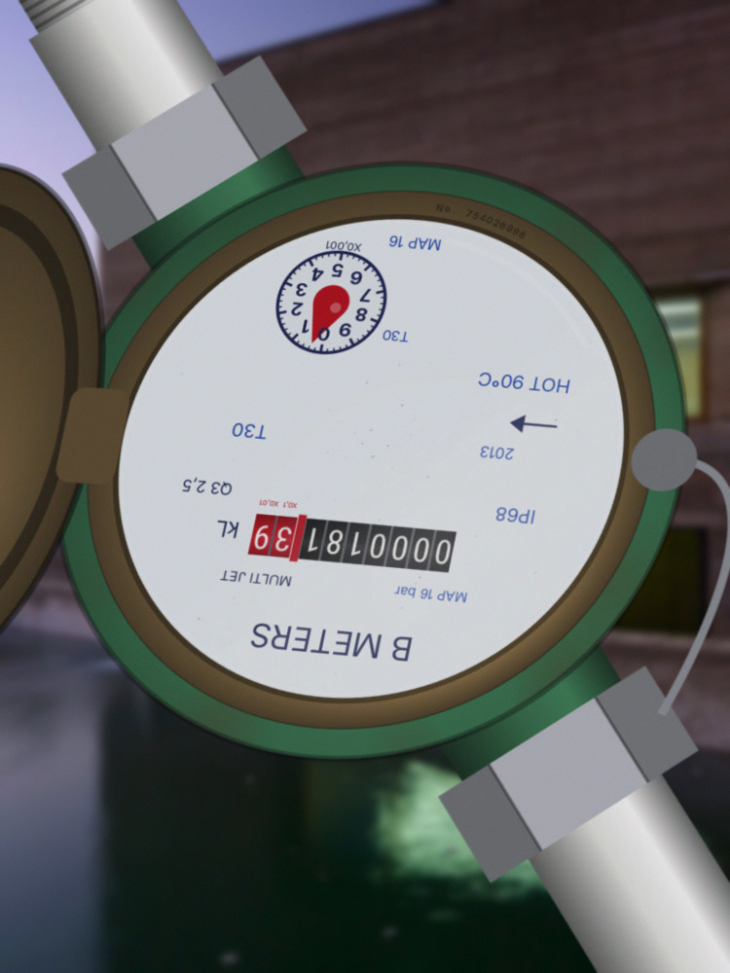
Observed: 181.390 kL
